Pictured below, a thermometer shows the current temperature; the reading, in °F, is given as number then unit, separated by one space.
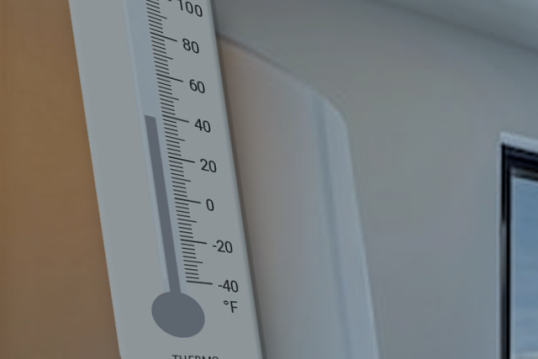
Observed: 38 °F
